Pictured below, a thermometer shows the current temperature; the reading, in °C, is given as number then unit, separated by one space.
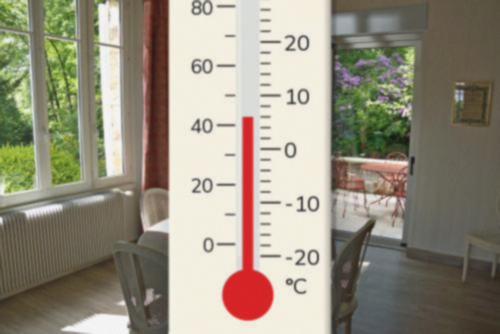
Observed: 6 °C
